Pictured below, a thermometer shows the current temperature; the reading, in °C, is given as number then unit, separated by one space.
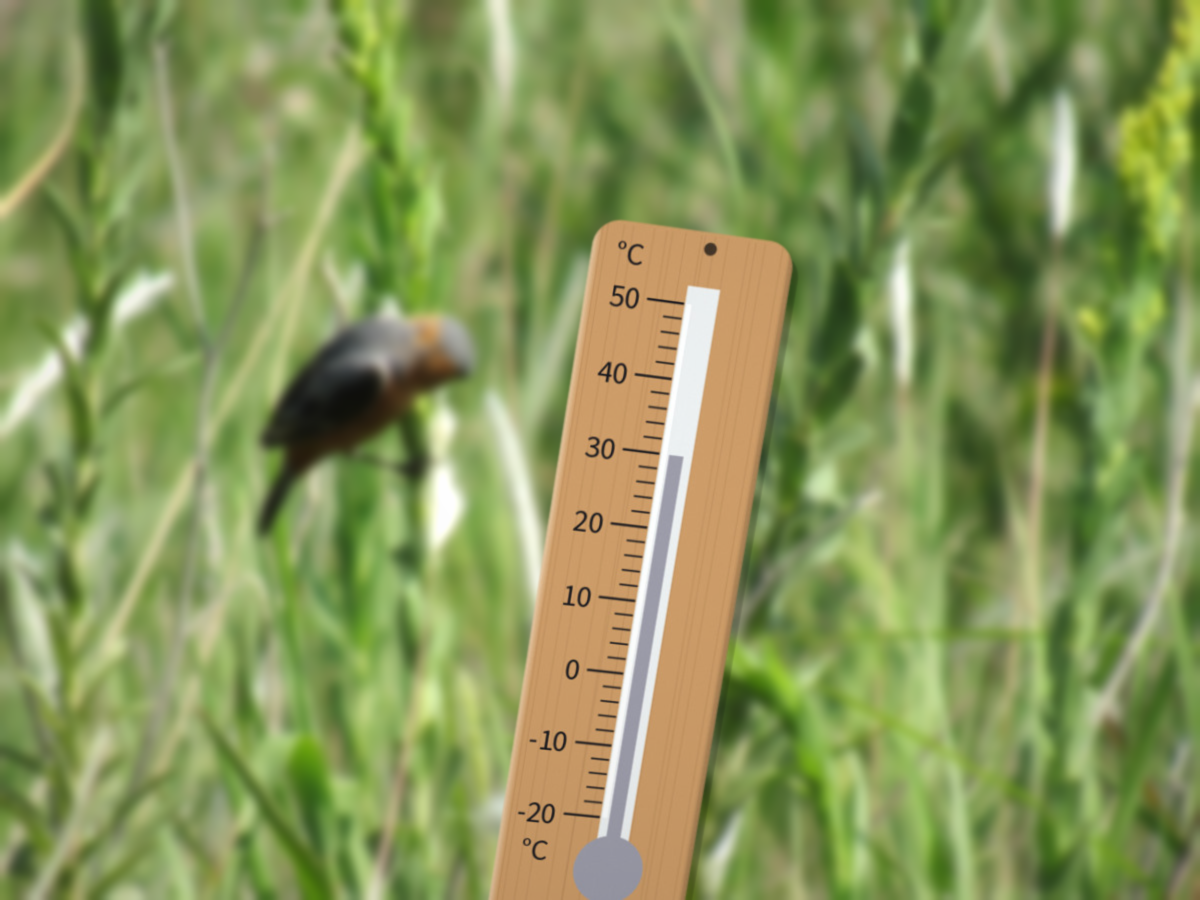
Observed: 30 °C
